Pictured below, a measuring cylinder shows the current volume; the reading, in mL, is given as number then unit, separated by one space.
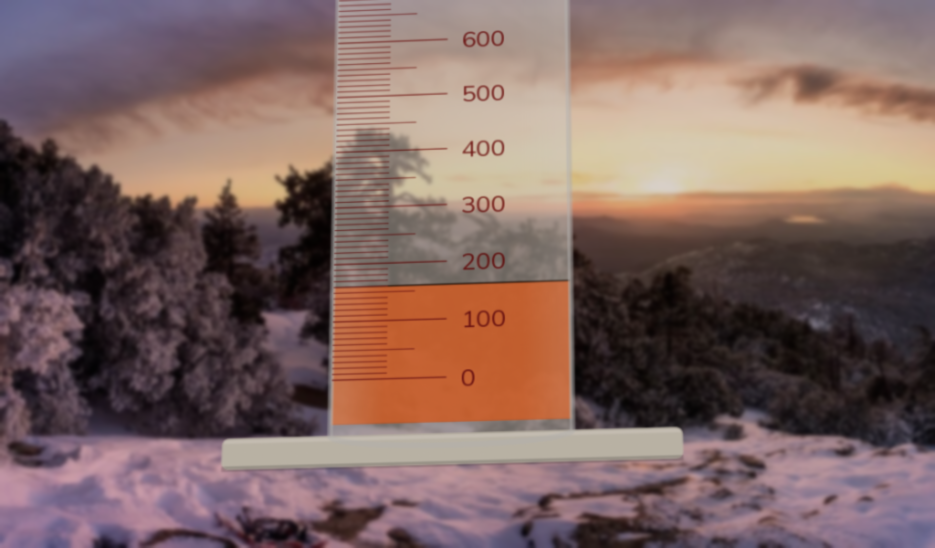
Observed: 160 mL
